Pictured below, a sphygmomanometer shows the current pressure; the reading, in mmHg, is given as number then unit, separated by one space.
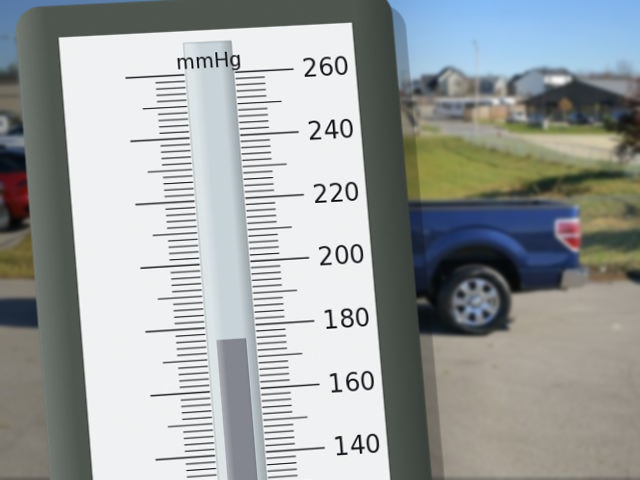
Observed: 176 mmHg
